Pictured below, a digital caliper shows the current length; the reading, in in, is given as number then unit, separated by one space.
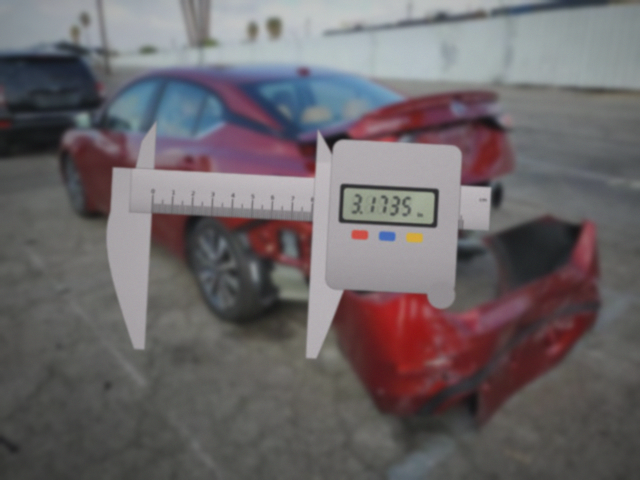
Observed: 3.1735 in
